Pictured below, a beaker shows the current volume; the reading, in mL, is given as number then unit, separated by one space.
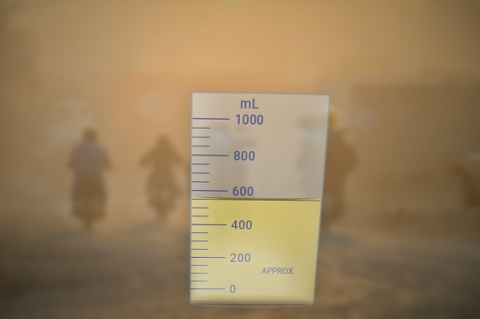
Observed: 550 mL
